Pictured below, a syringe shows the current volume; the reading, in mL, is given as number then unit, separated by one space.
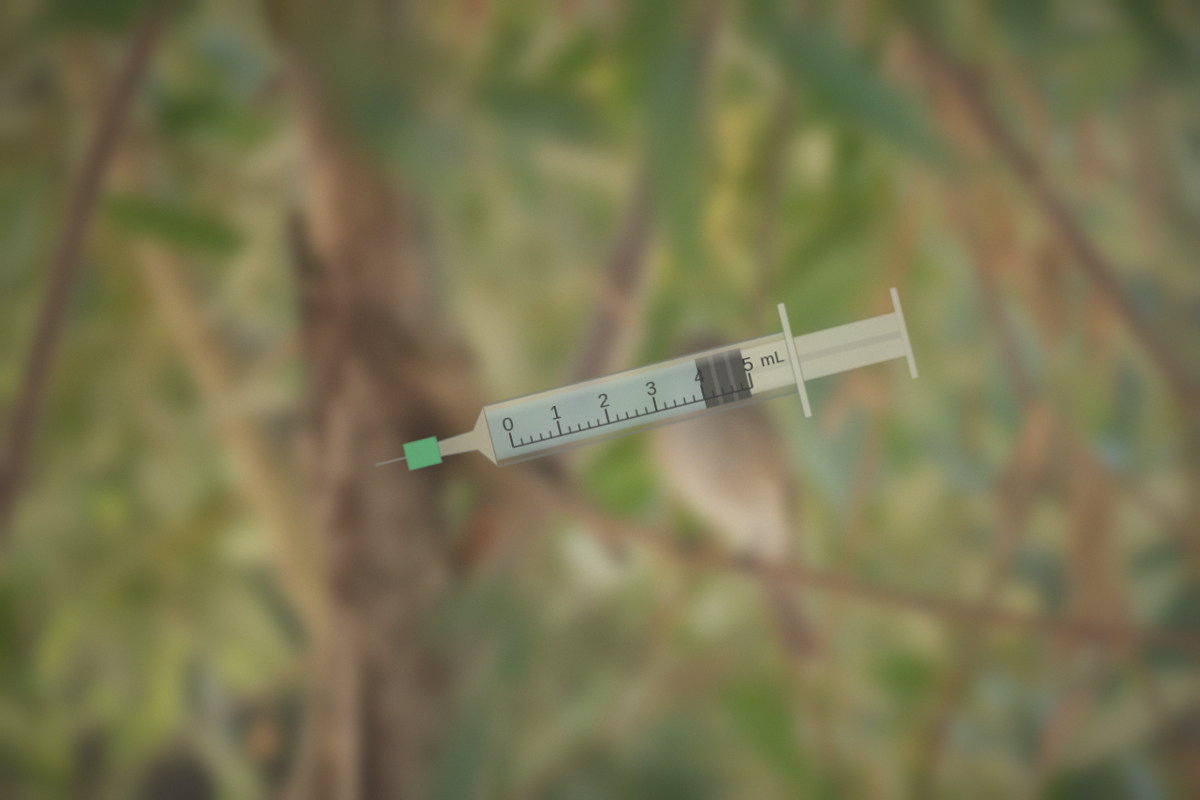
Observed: 4 mL
